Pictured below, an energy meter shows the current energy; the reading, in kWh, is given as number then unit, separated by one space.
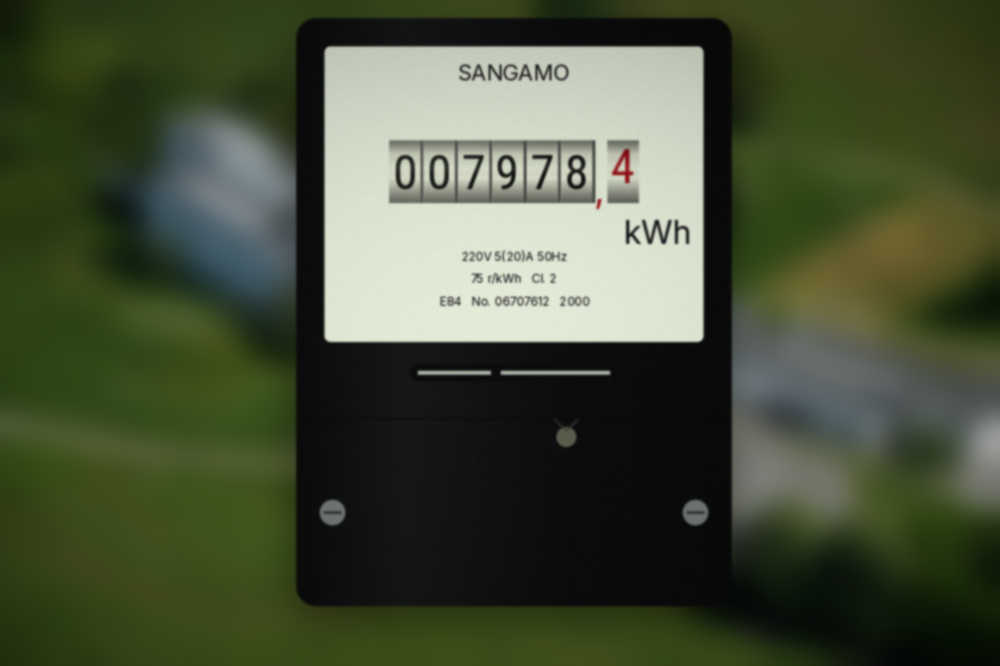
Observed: 7978.4 kWh
